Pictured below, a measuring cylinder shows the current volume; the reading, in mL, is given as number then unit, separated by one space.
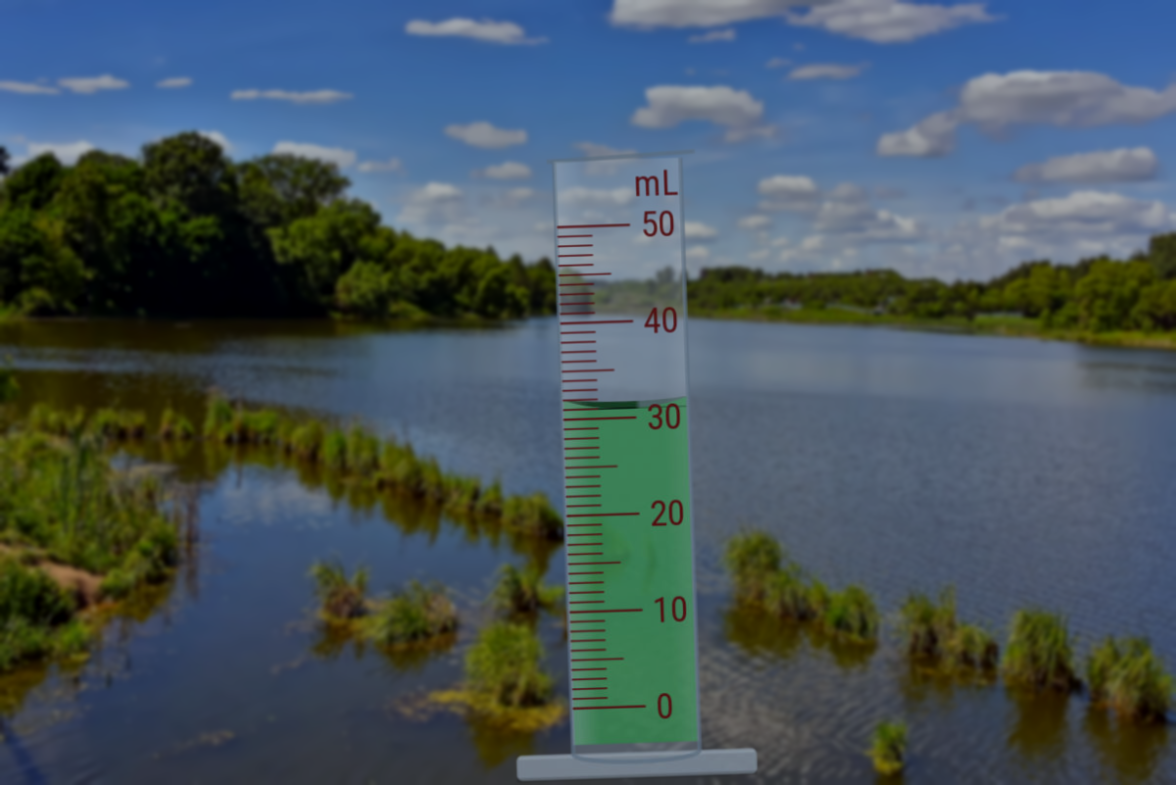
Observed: 31 mL
